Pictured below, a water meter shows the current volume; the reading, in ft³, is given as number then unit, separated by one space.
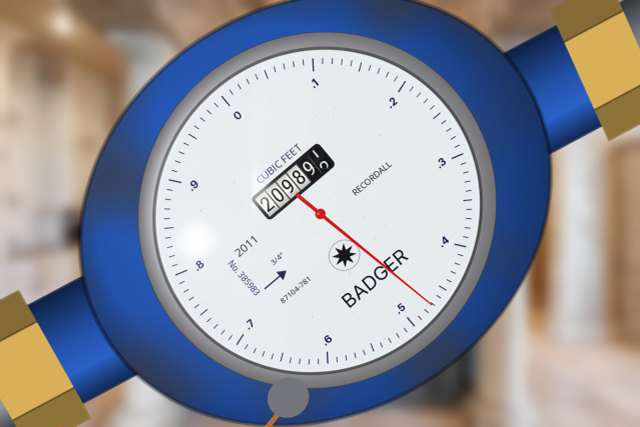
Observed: 209891.47 ft³
